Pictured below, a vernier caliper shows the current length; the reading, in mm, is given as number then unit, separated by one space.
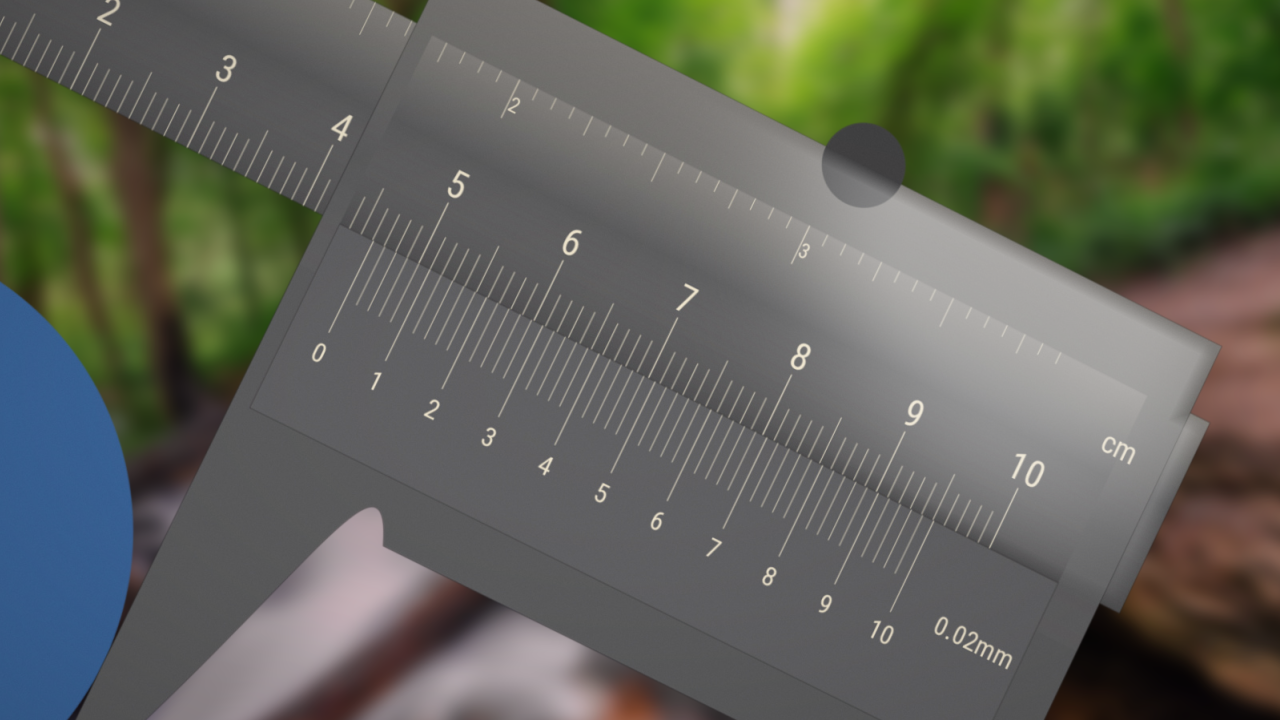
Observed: 46.1 mm
